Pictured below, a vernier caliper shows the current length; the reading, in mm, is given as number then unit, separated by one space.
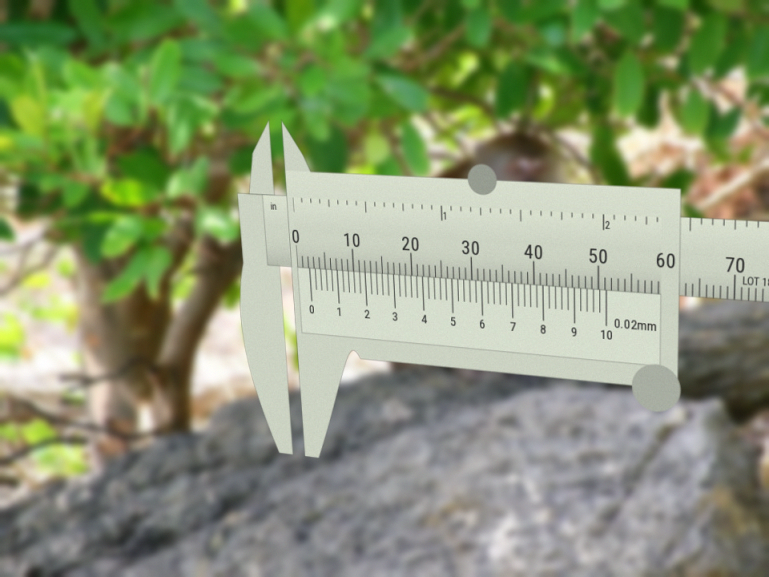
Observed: 2.2 mm
